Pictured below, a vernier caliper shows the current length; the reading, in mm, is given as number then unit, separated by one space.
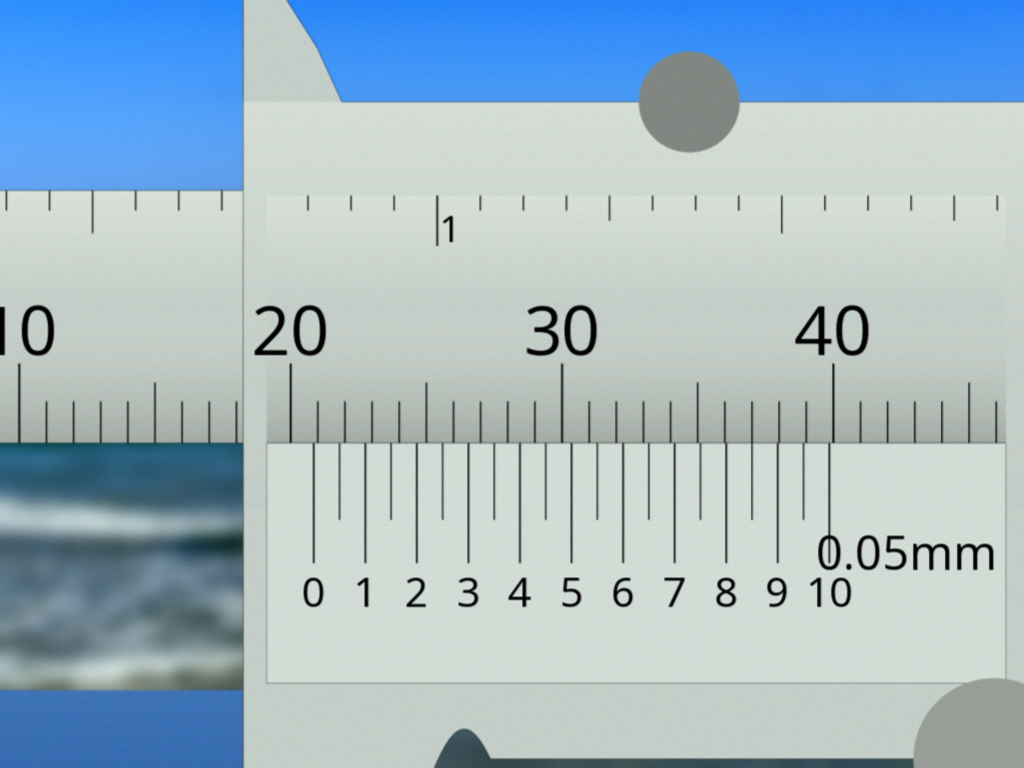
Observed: 20.85 mm
